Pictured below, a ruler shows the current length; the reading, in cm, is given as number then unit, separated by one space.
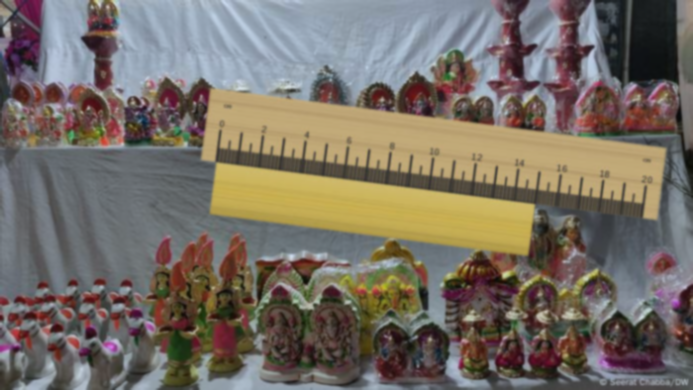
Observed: 15 cm
